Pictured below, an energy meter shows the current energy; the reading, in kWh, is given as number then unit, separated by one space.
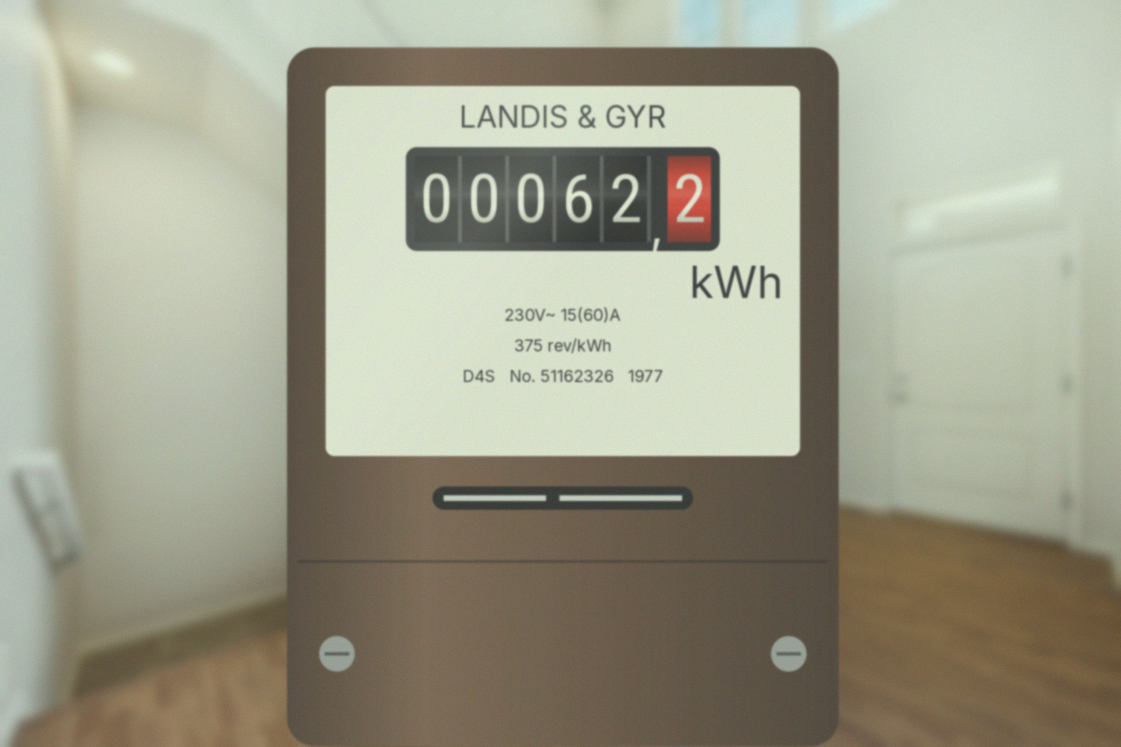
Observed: 62.2 kWh
